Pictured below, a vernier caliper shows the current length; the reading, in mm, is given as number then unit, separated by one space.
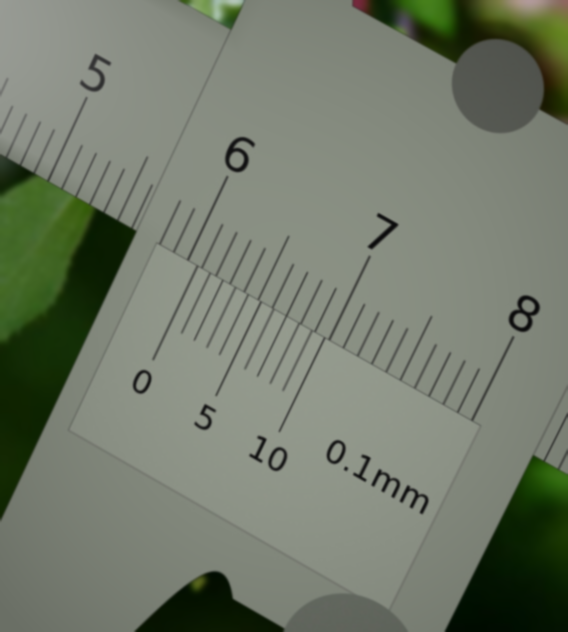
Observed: 60.7 mm
